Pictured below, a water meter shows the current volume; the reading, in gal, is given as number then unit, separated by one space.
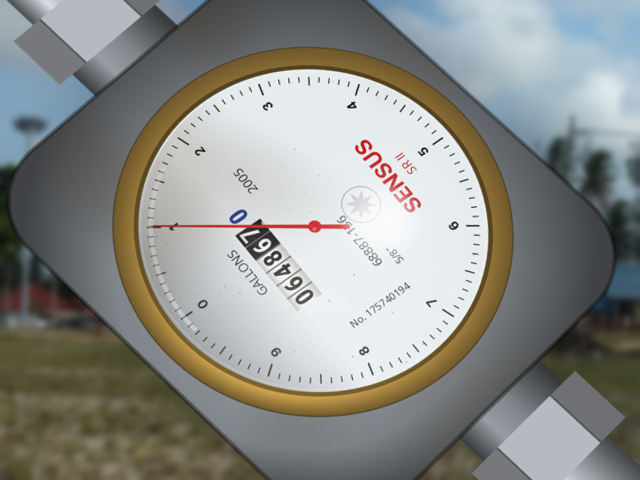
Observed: 648671.0 gal
